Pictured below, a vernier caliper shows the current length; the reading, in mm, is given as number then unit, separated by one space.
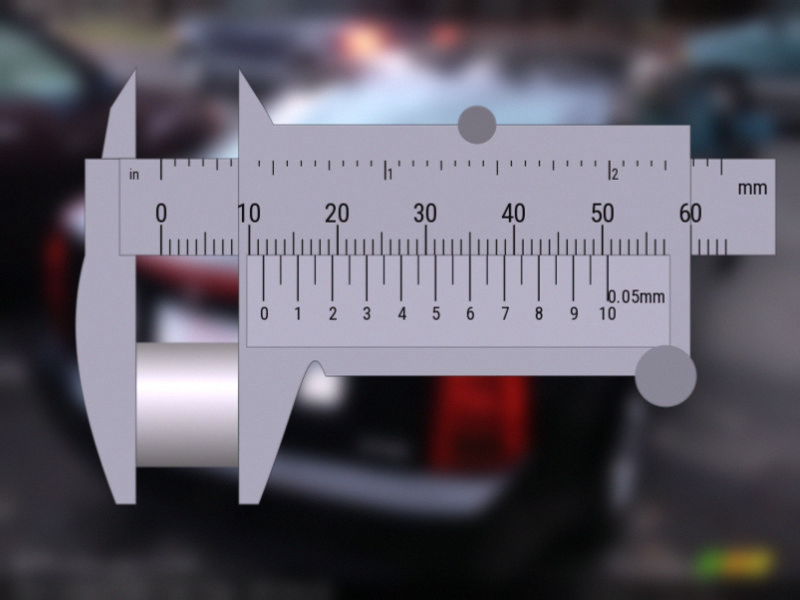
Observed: 11.6 mm
